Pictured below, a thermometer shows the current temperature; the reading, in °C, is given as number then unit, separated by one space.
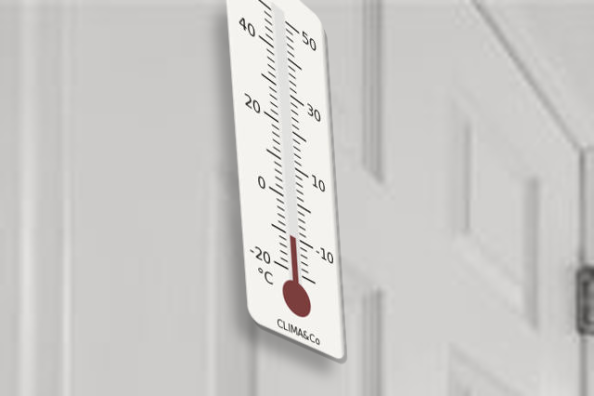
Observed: -10 °C
